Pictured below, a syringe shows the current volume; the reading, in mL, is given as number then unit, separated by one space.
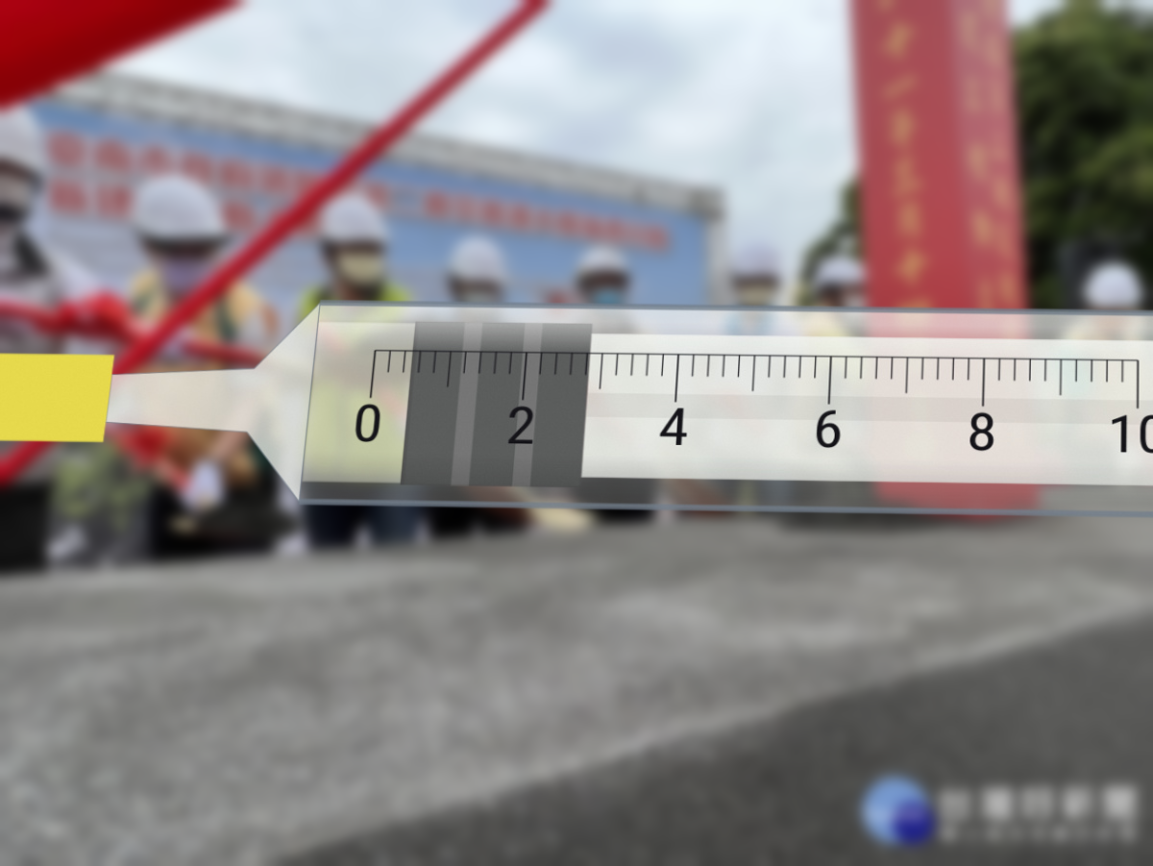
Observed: 0.5 mL
